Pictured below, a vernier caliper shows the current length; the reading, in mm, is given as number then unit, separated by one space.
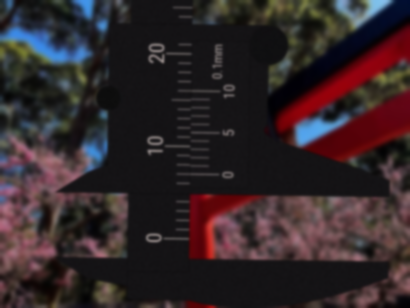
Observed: 7.0 mm
